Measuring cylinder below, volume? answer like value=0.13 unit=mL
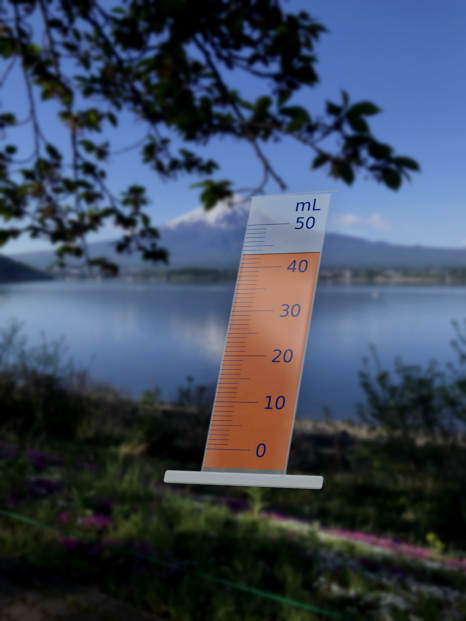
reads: value=43 unit=mL
